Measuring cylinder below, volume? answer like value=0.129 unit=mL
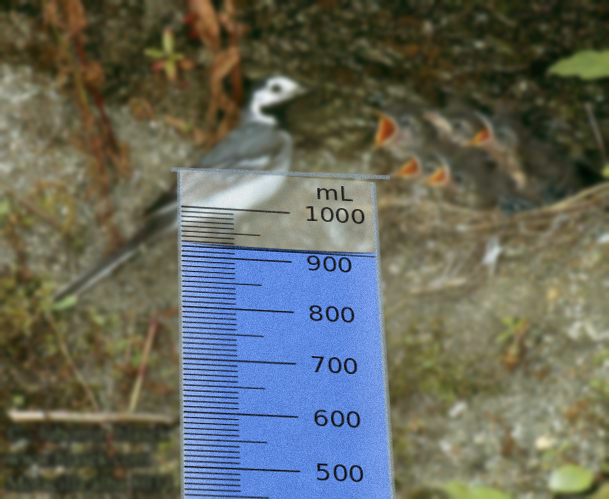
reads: value=920 unit=mL
